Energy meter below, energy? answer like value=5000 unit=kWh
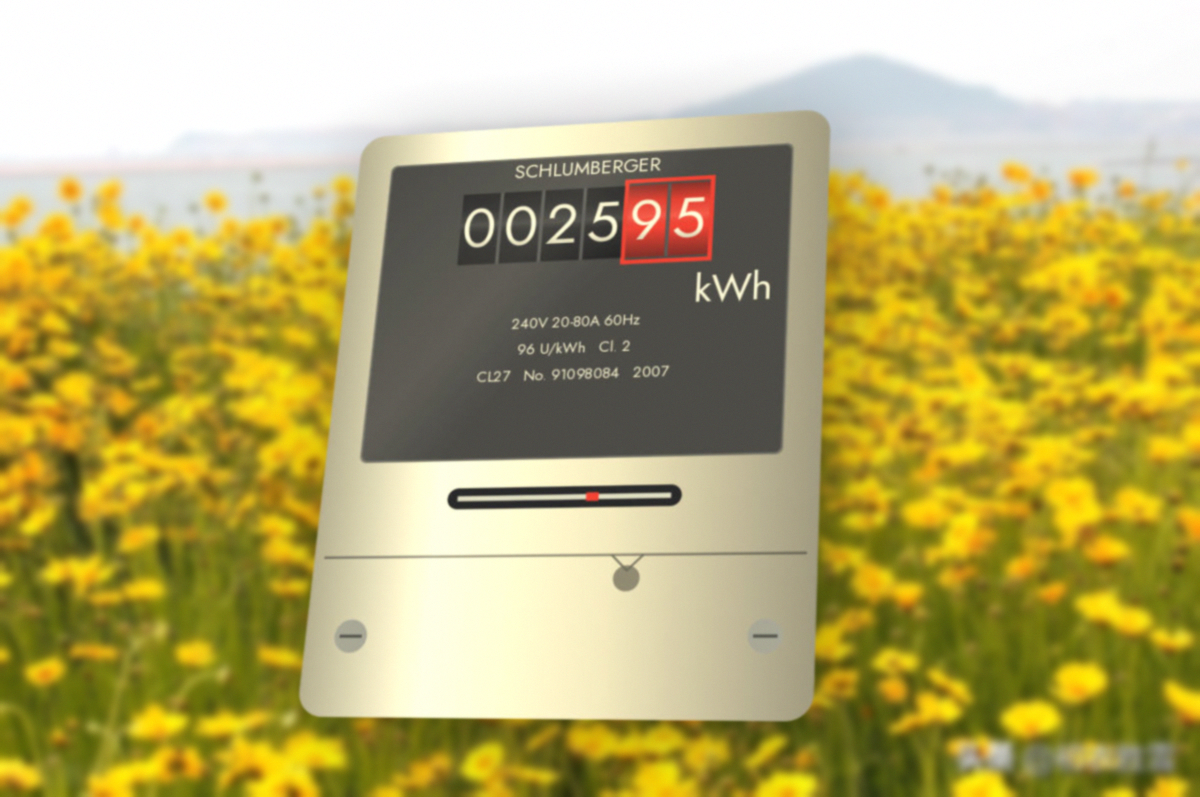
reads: value=25.95 unit=kWh
